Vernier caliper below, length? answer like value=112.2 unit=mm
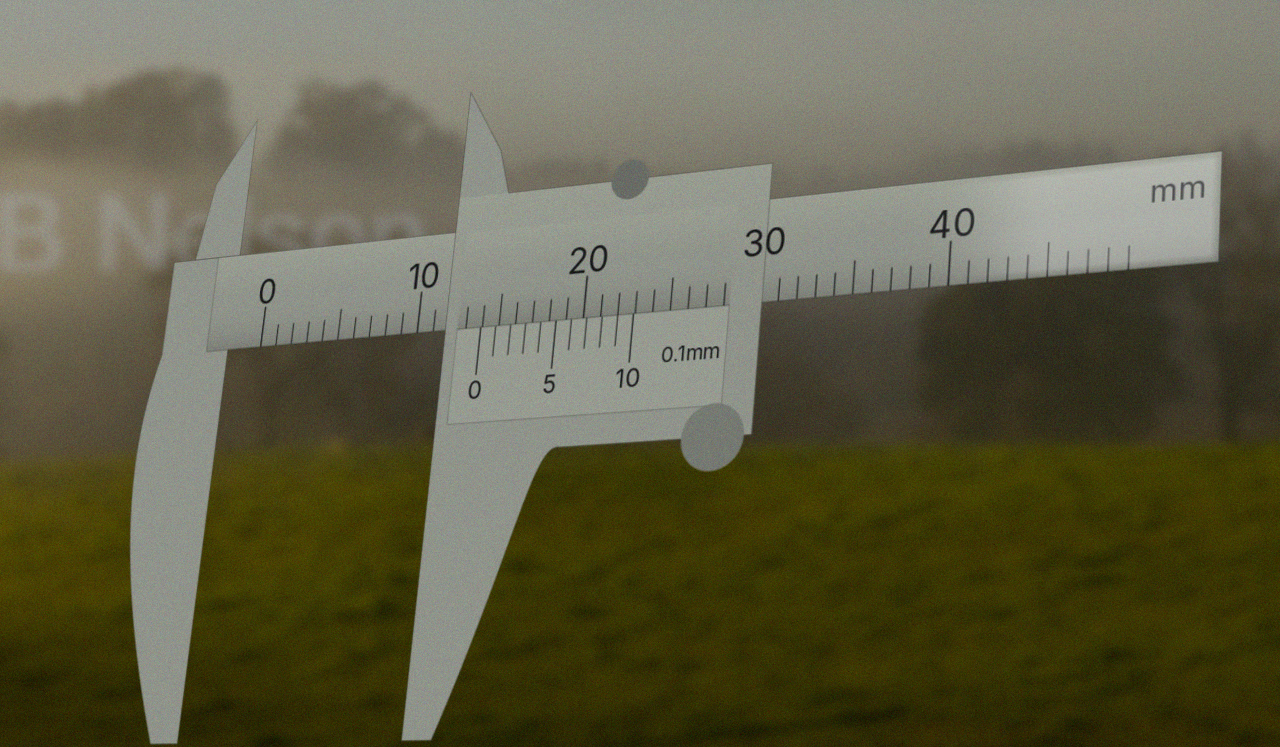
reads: value=13.9 unit=mm
